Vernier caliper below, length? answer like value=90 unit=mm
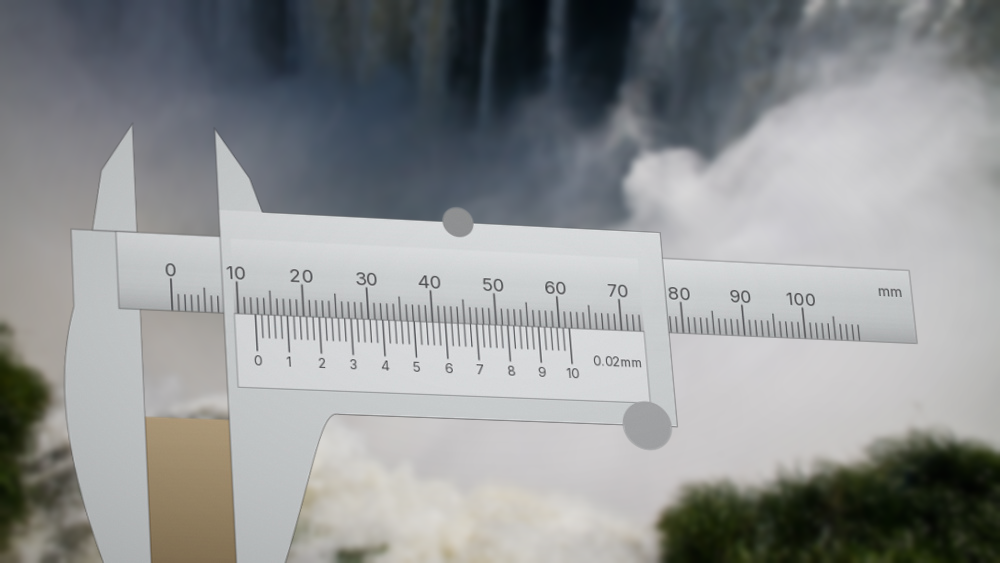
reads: value=12.6 unit=mm
